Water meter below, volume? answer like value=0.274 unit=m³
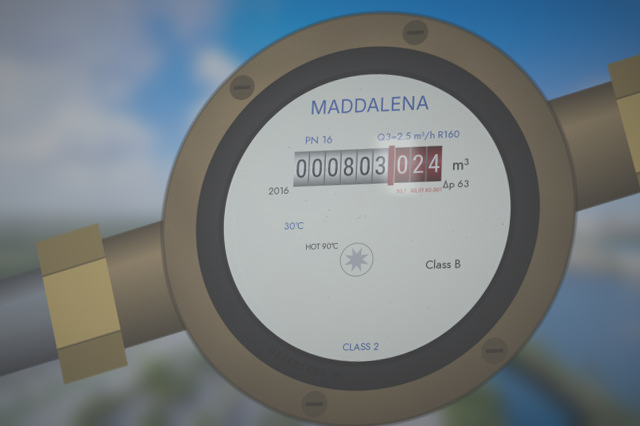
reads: value=803.024 unit=m³
